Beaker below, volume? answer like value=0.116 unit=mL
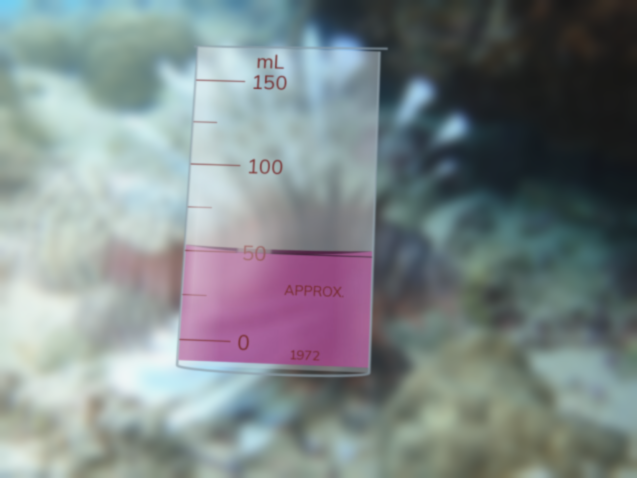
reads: value=50 unit=mL
